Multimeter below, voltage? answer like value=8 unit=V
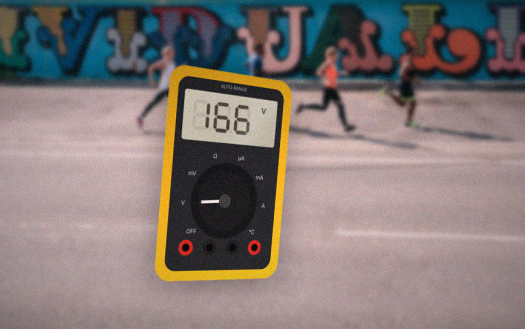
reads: value=166 unit=V
